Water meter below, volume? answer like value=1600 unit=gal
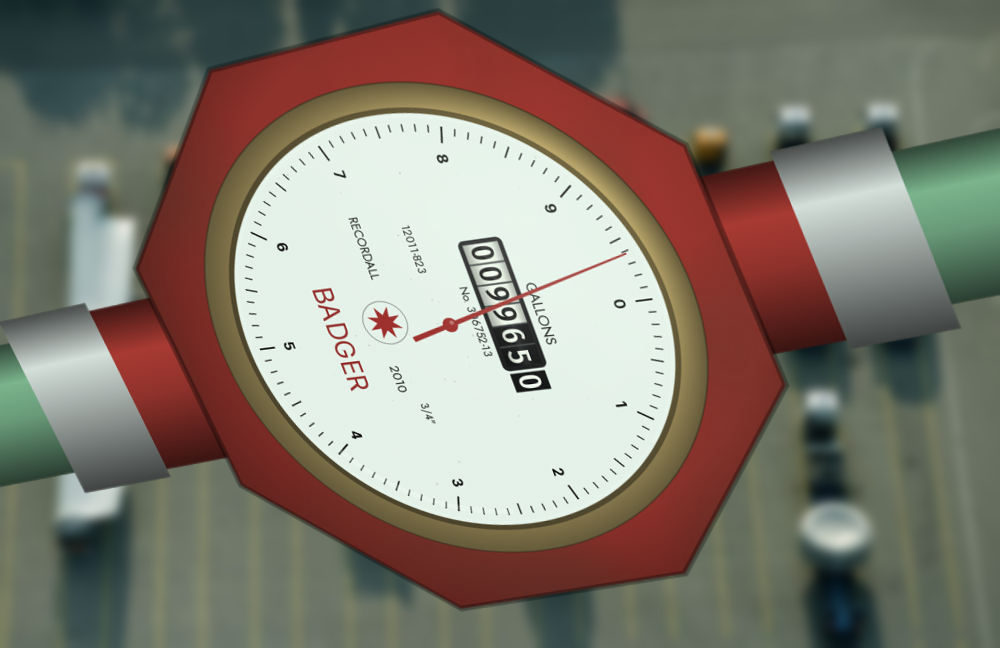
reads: value=99649.6 unit=gal
